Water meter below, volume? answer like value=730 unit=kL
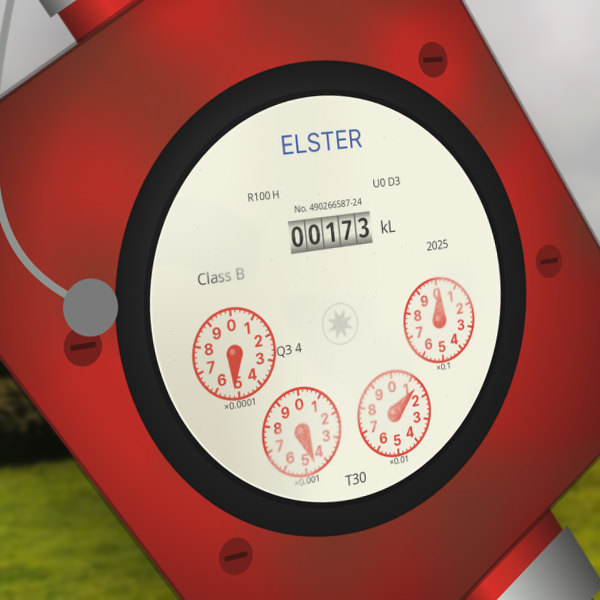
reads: value=173.0145 unit=kL
